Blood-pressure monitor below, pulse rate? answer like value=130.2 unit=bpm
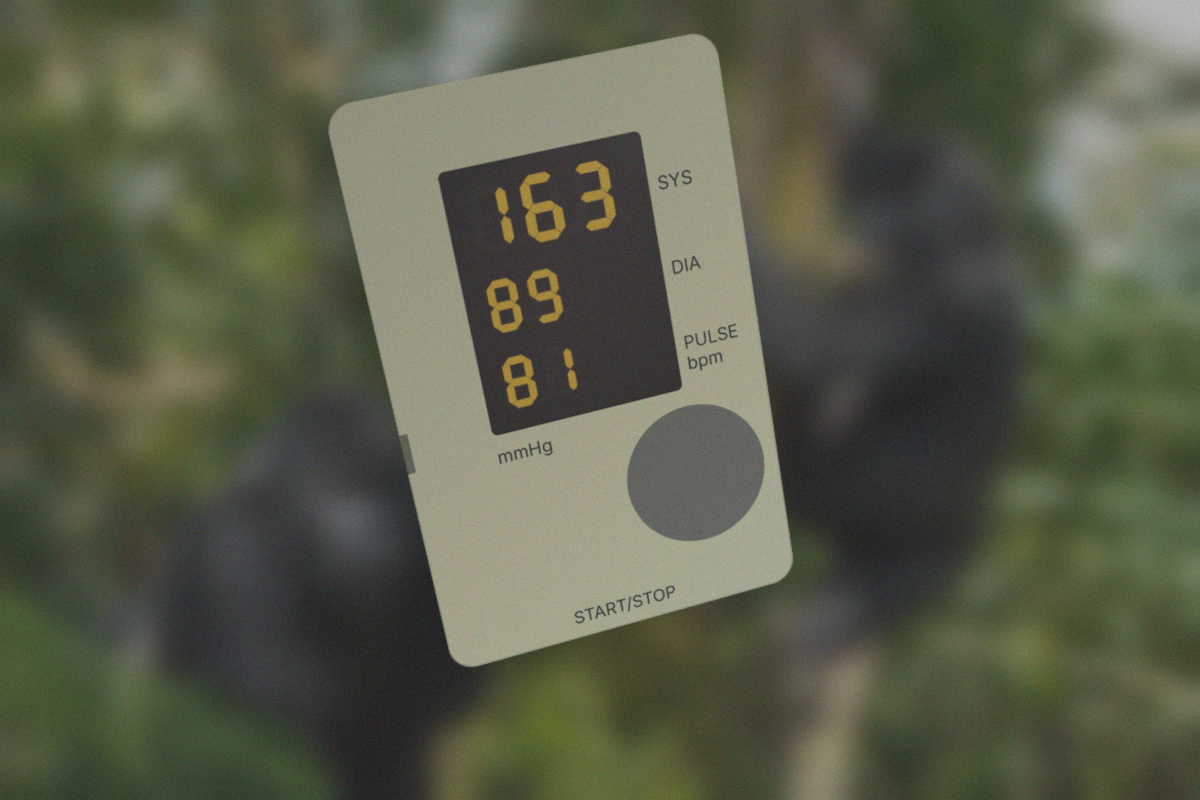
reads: value=81 unit=bpm
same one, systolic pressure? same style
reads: value=163 unit=mmHg
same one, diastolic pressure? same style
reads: value=89 unit=mmHg
